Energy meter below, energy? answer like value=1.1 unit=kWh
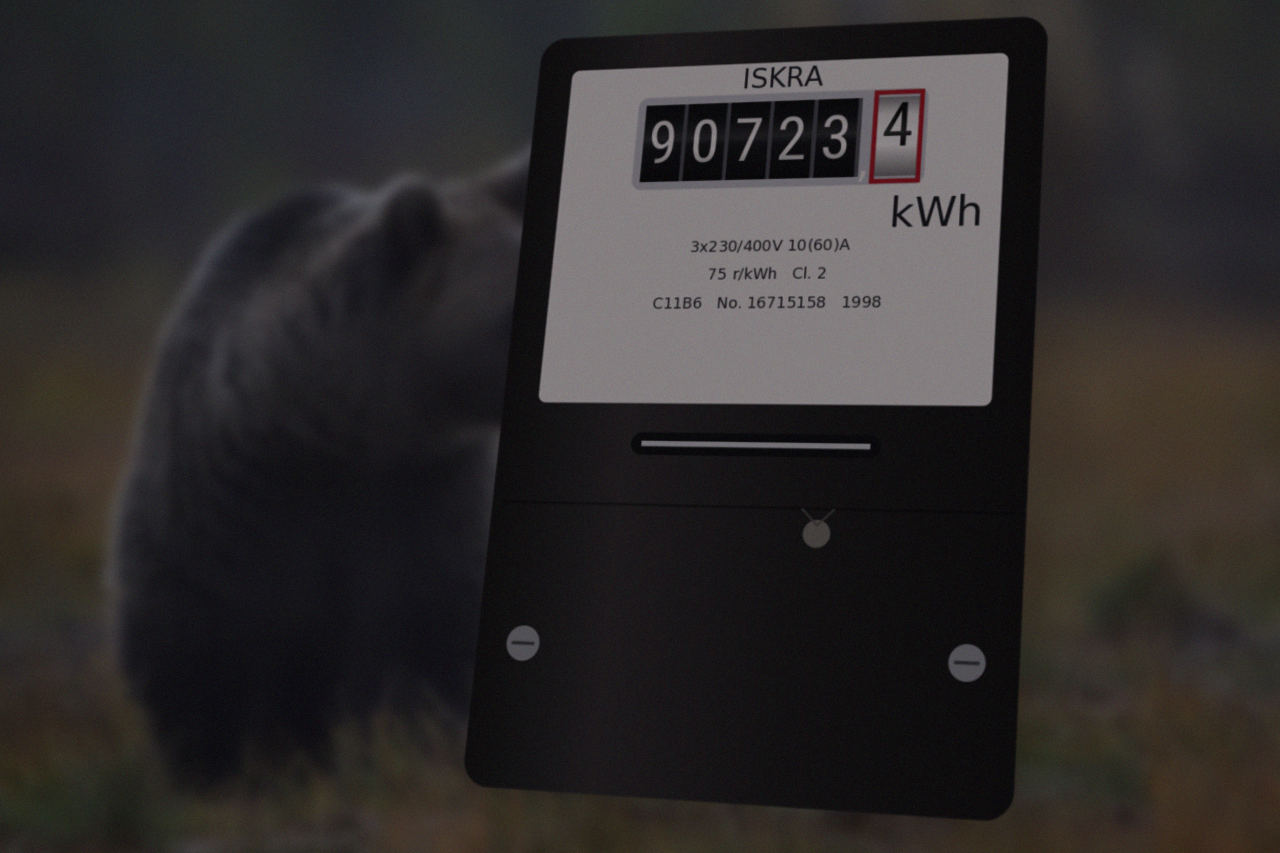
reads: value=90723.4 unit=kWh
